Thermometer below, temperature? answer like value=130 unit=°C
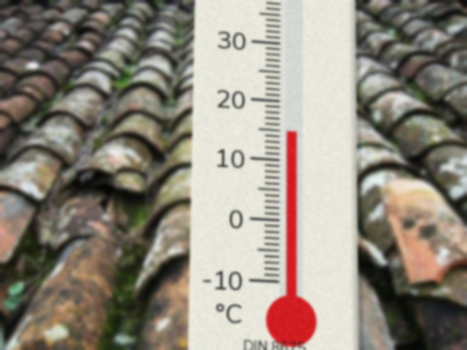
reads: value=15 unit=°C
